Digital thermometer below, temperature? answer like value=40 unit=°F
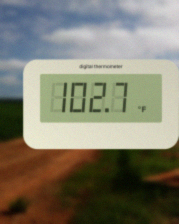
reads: value=102.7 unit=°F
